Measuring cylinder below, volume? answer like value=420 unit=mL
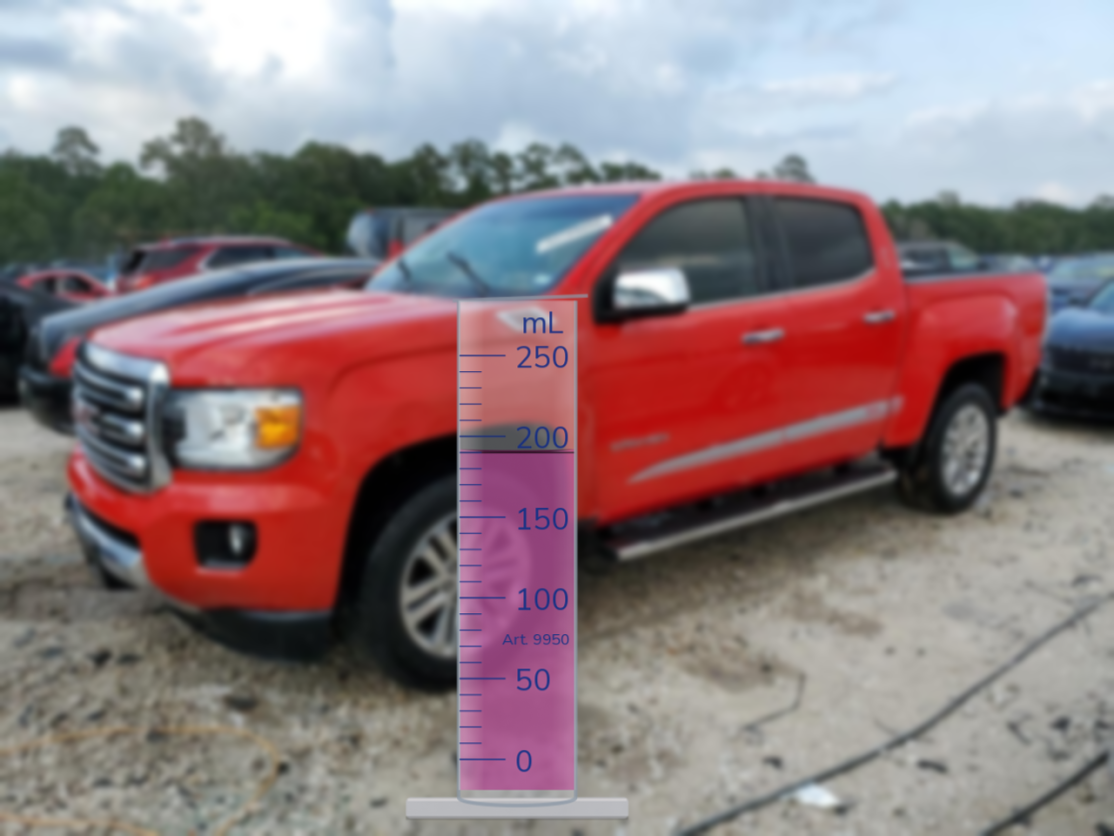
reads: value=190 unit=mL
